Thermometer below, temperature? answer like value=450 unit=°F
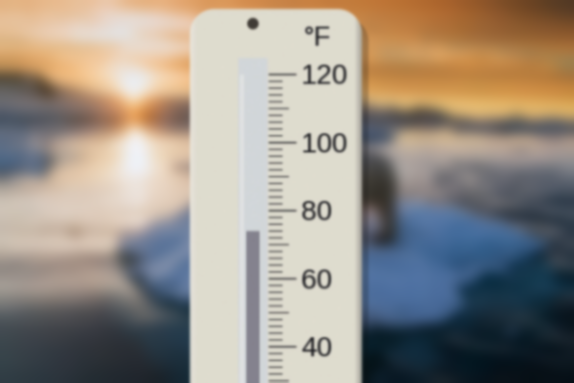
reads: value=74 unit=°F
